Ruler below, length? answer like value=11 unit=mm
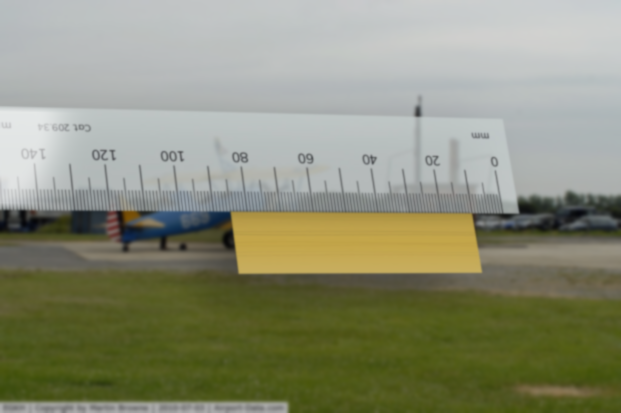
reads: value=75 unit=mm
